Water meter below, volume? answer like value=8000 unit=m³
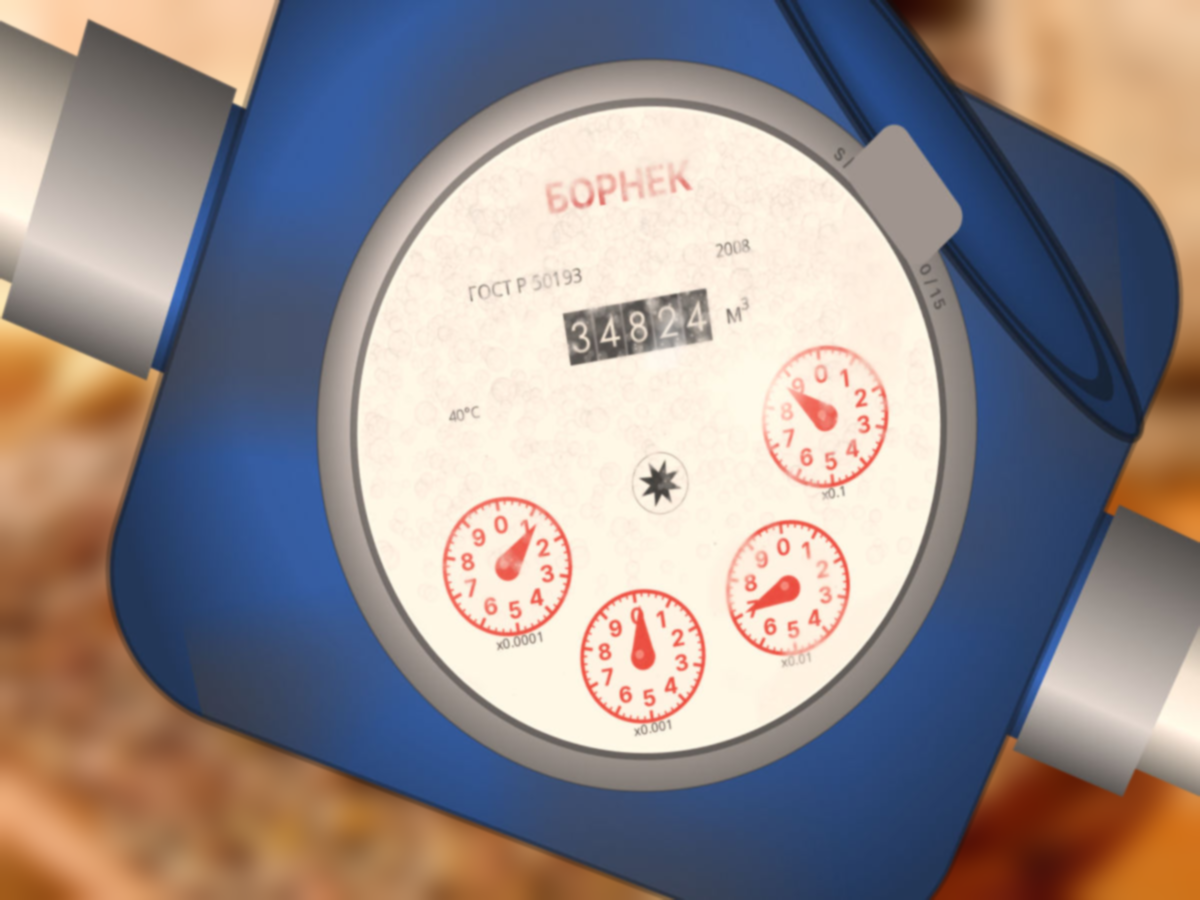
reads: value=34824.8701 unit=m³
